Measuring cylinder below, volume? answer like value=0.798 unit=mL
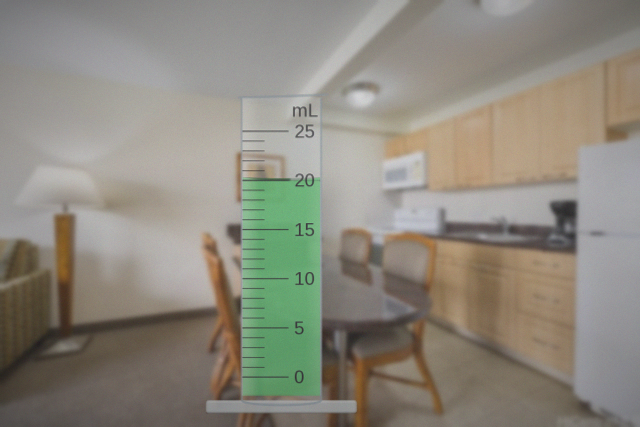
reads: value=20 unit=mL
